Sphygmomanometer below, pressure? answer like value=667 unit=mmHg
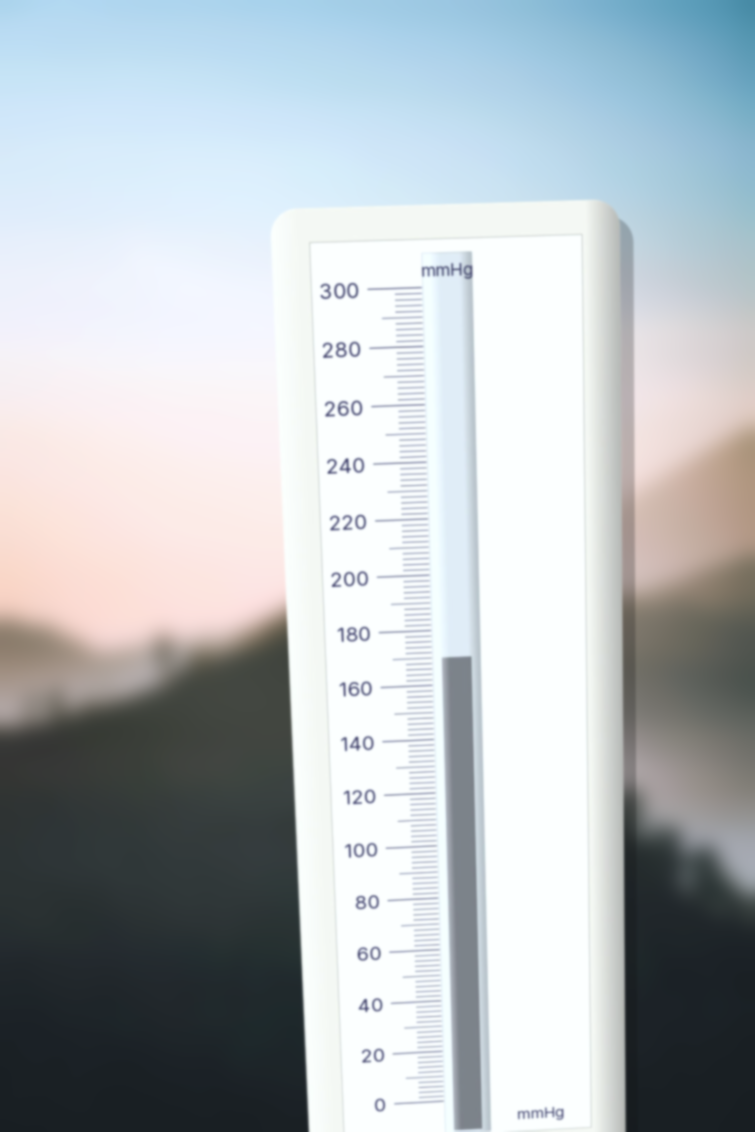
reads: value=170 unit=mmHg
